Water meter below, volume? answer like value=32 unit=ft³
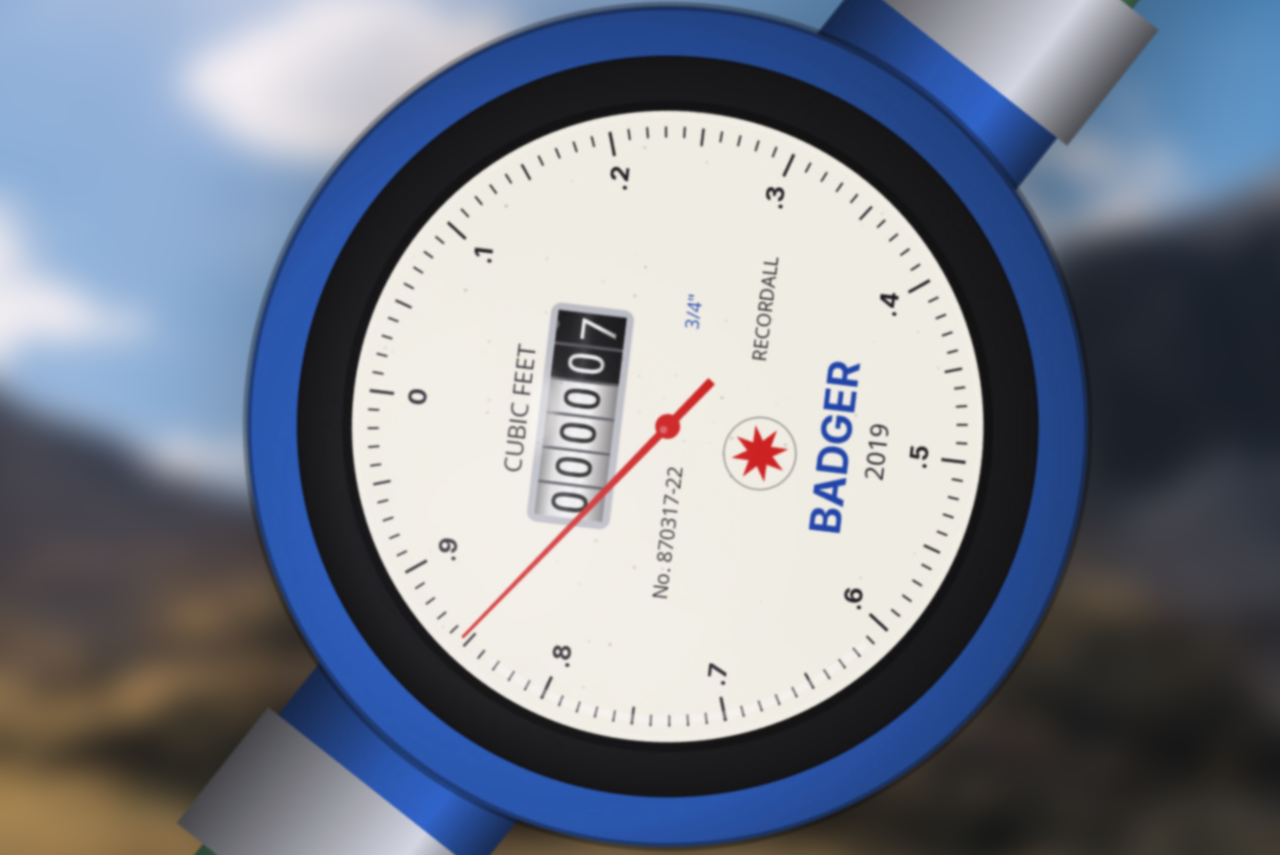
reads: value=6.85 unit=ft³
